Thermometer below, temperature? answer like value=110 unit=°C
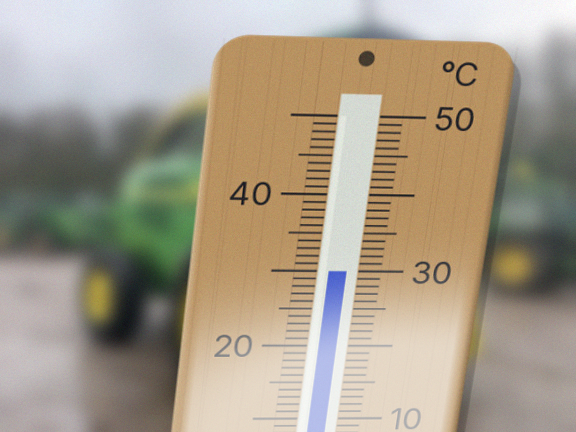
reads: value=30 unit=°C
